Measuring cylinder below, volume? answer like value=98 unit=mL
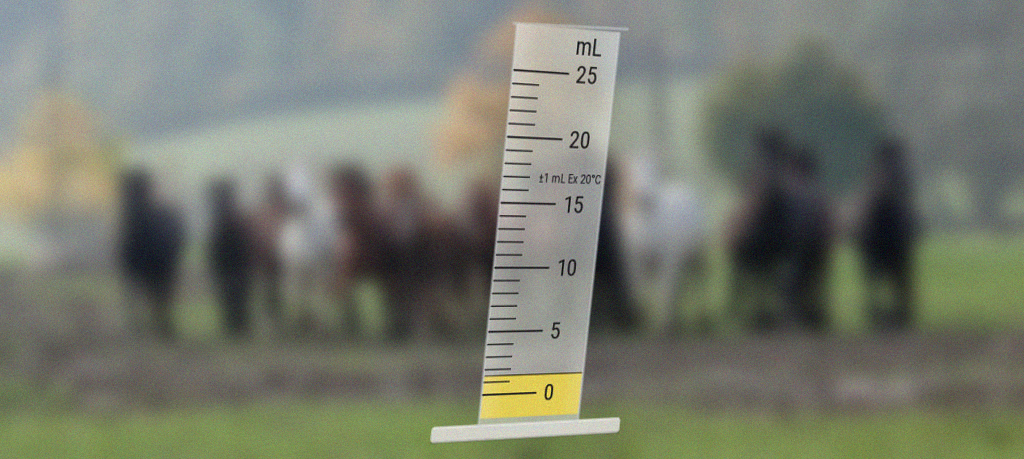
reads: value=1.5 unit=mL
